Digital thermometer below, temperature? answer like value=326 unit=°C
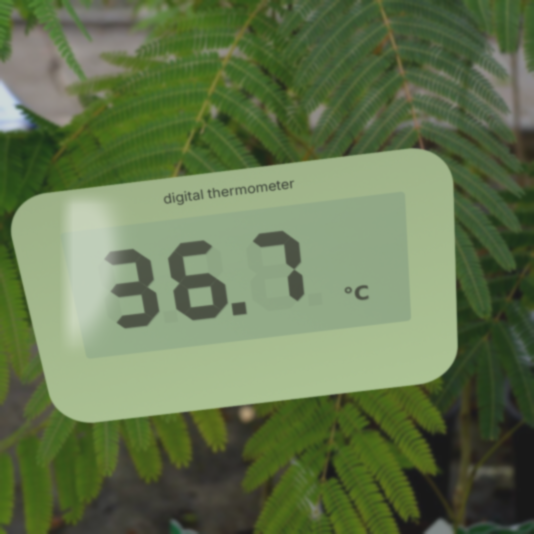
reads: value=36.7 unit=°C
